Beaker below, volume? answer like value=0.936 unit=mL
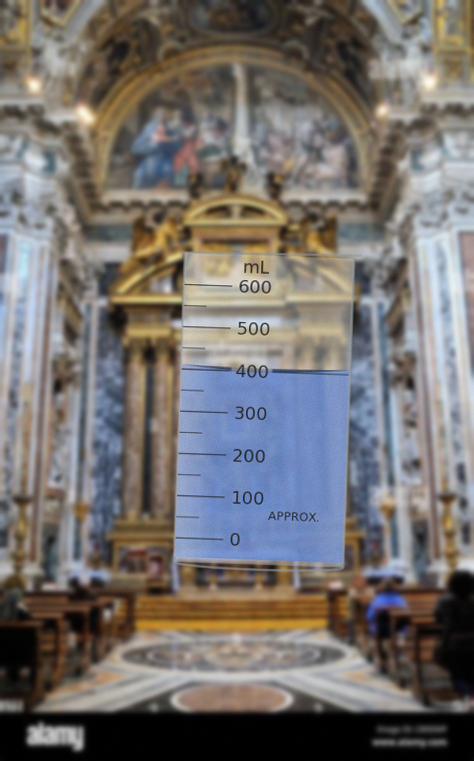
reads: value=400 unit=mL
